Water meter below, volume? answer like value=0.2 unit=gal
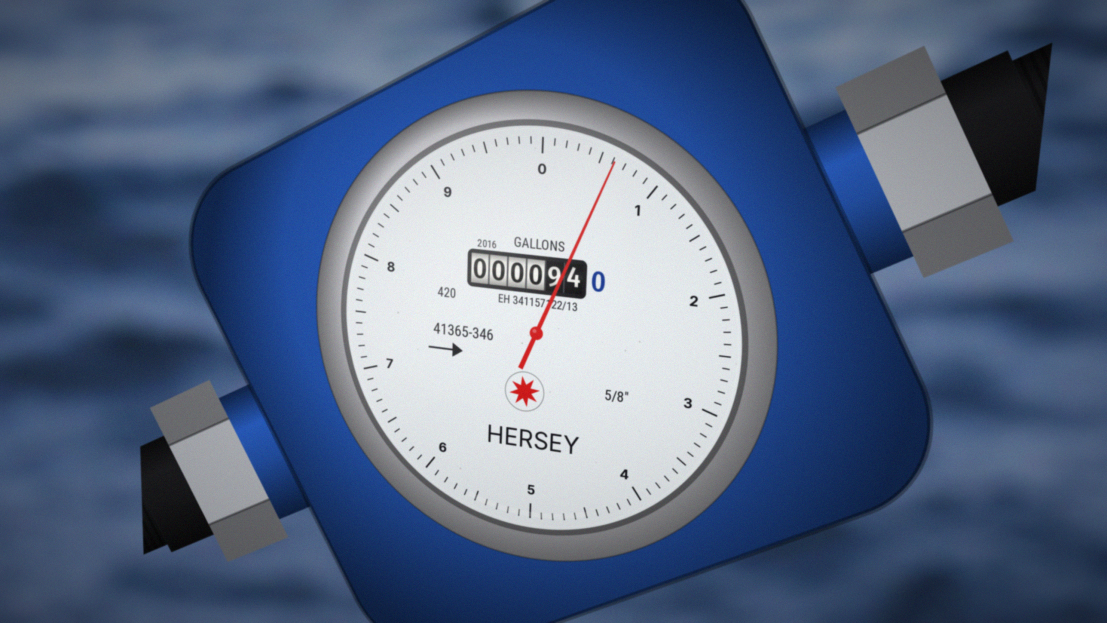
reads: value=940.6 unit=gal
